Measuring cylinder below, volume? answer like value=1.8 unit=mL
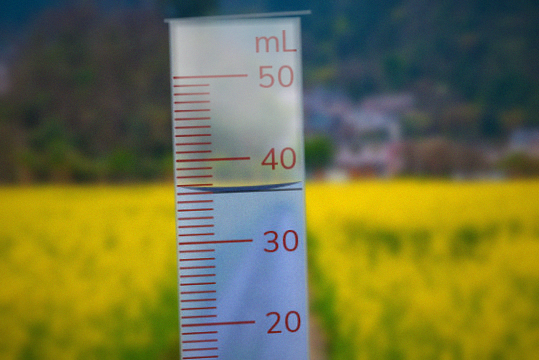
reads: value=36 unit=mL
